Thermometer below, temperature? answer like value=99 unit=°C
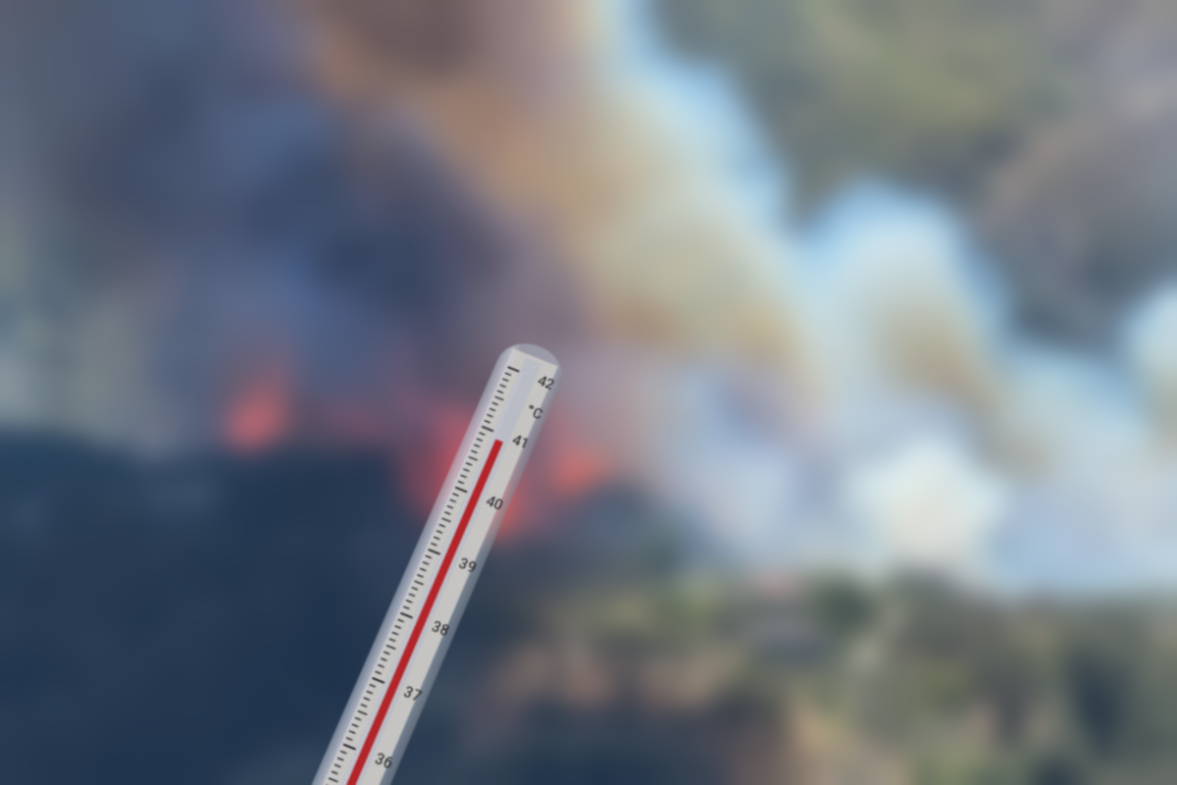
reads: value=40.9 unit=°C
